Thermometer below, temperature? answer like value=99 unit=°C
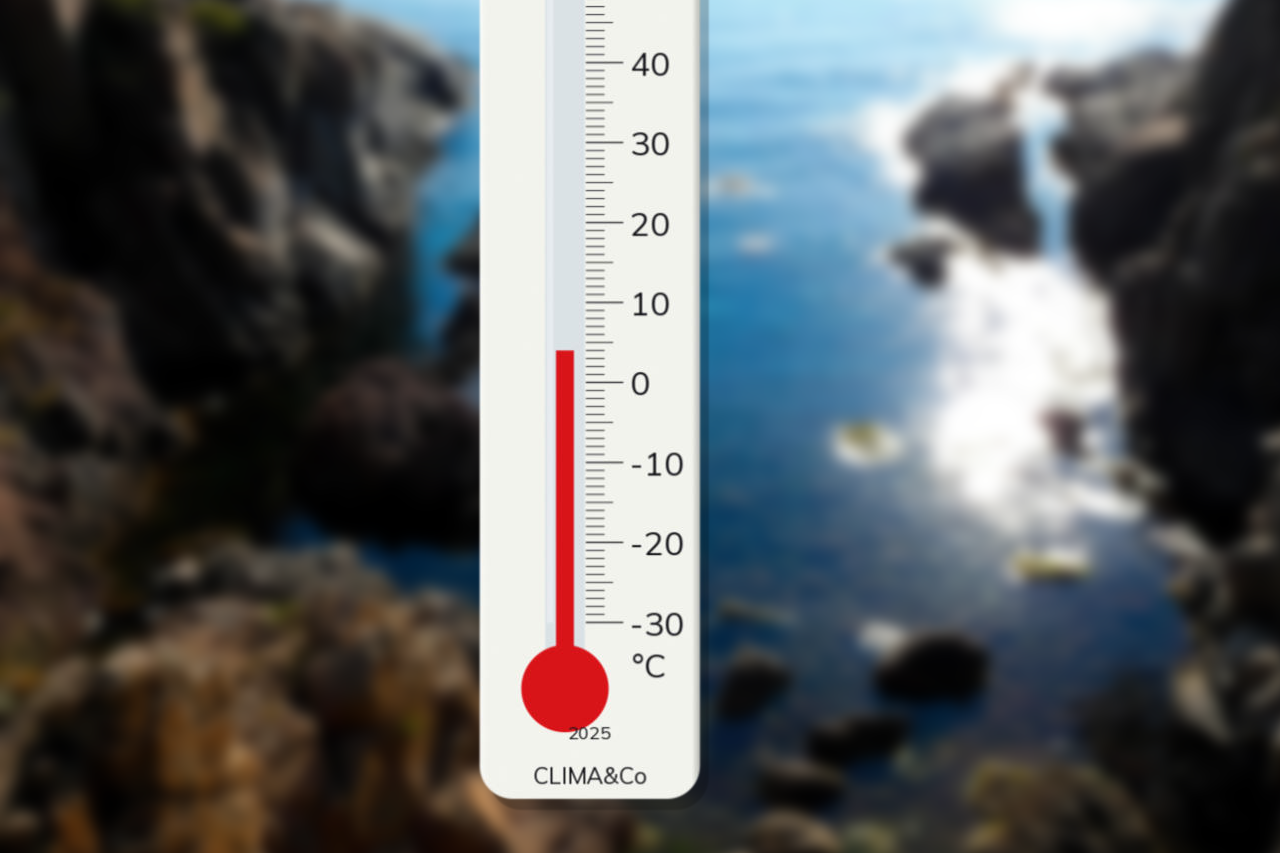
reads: value=4 unit=°C
